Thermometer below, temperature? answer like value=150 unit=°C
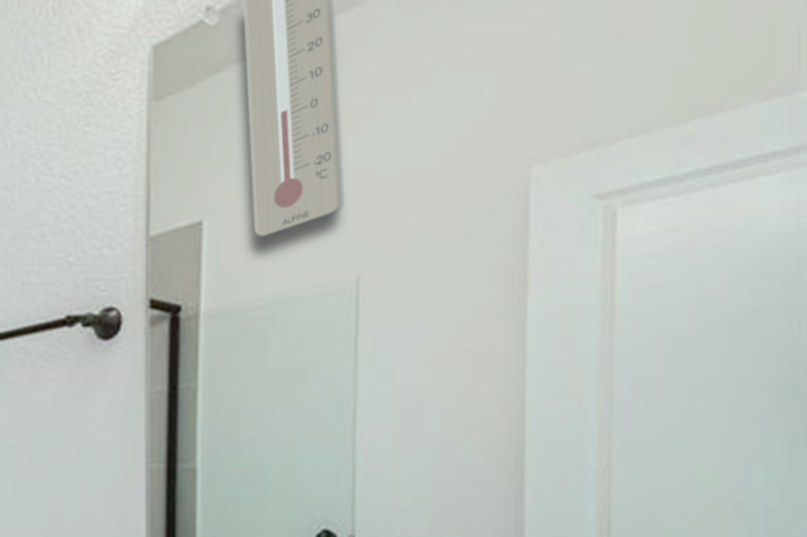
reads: value=2 unit=°C
